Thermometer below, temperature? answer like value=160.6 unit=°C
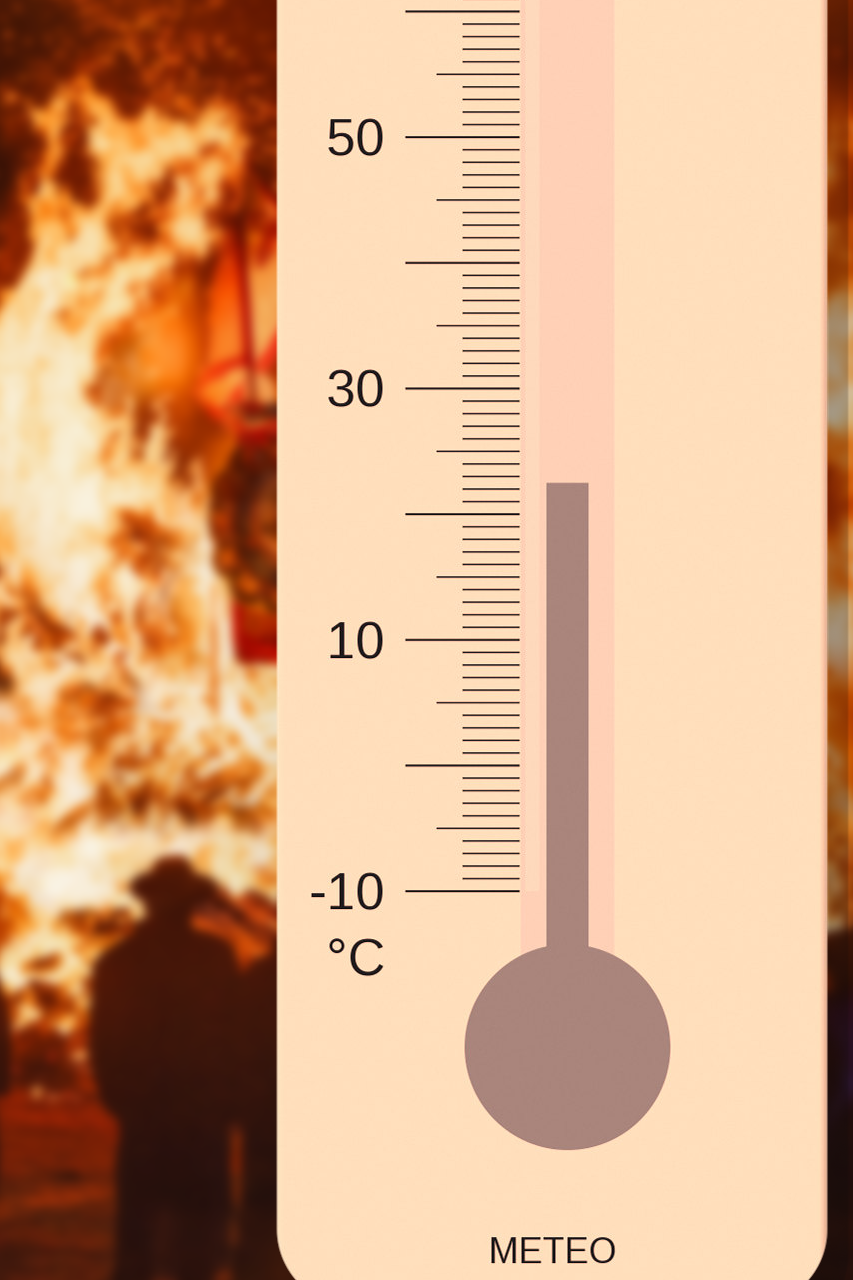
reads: value=22.5 unit=°C
